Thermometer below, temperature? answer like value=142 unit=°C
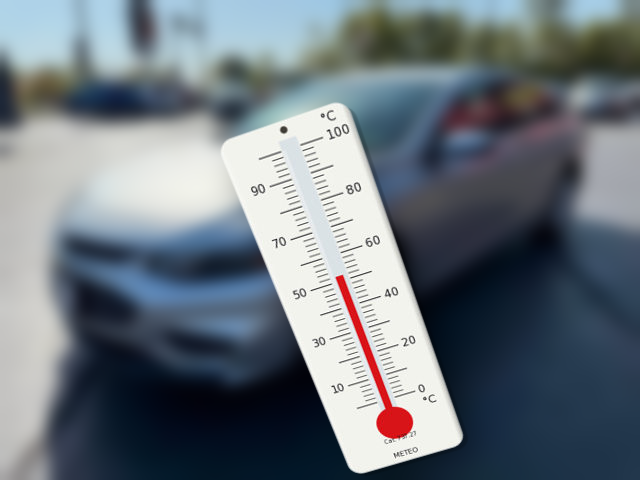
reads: value=52 unit=°C
